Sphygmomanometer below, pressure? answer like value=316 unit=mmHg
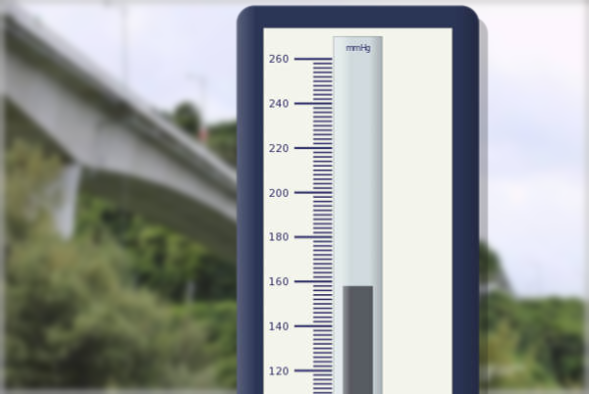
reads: value=158 unit=mmHg
